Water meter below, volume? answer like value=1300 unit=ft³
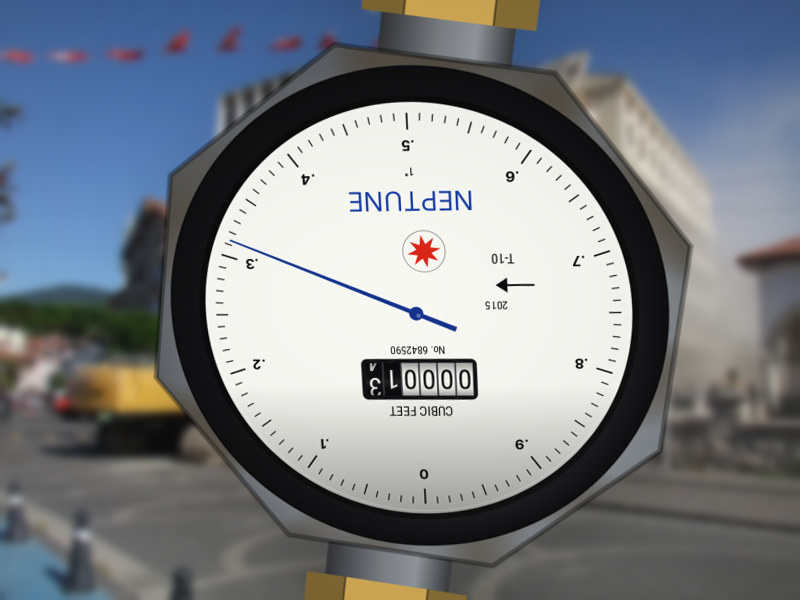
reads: value=13.31 unit=ft³
